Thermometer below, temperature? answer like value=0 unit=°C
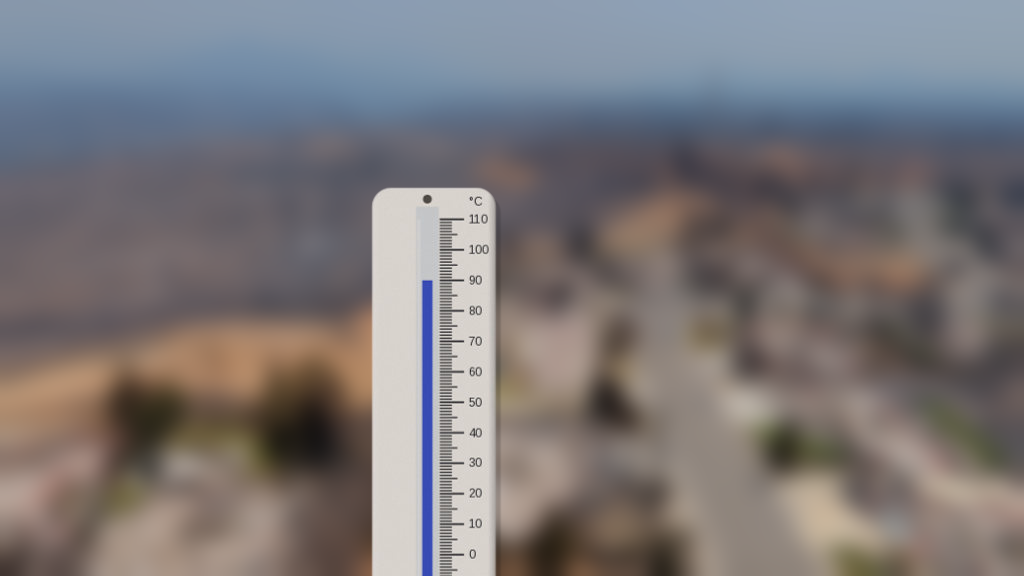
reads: value=90 unit=°C
